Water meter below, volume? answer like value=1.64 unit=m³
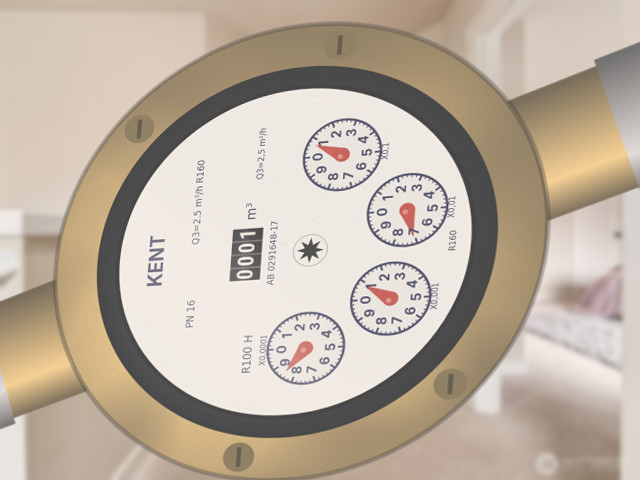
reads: value=1.0708 unit=m³
